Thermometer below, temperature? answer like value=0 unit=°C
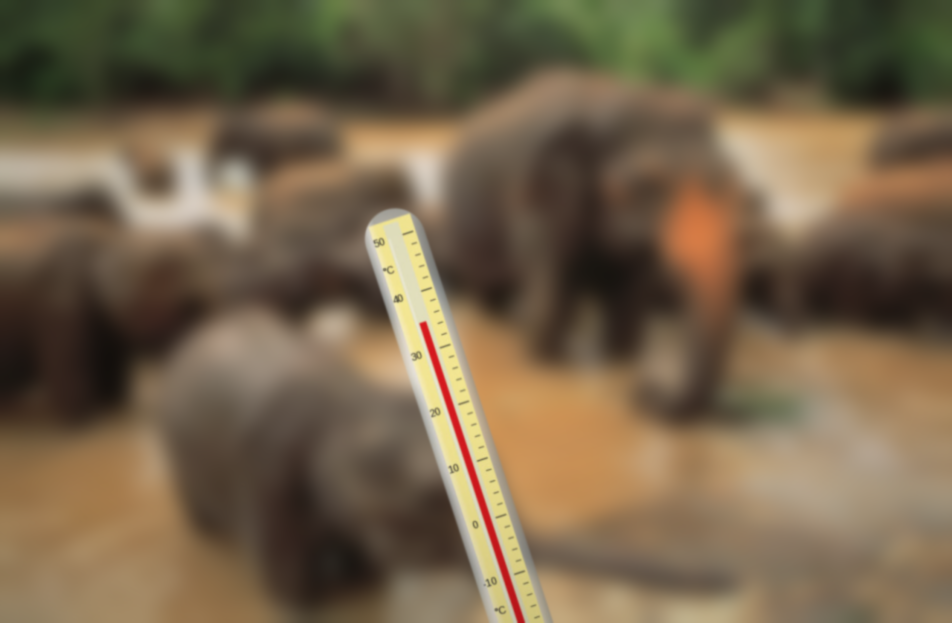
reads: value=35 unit=°C
